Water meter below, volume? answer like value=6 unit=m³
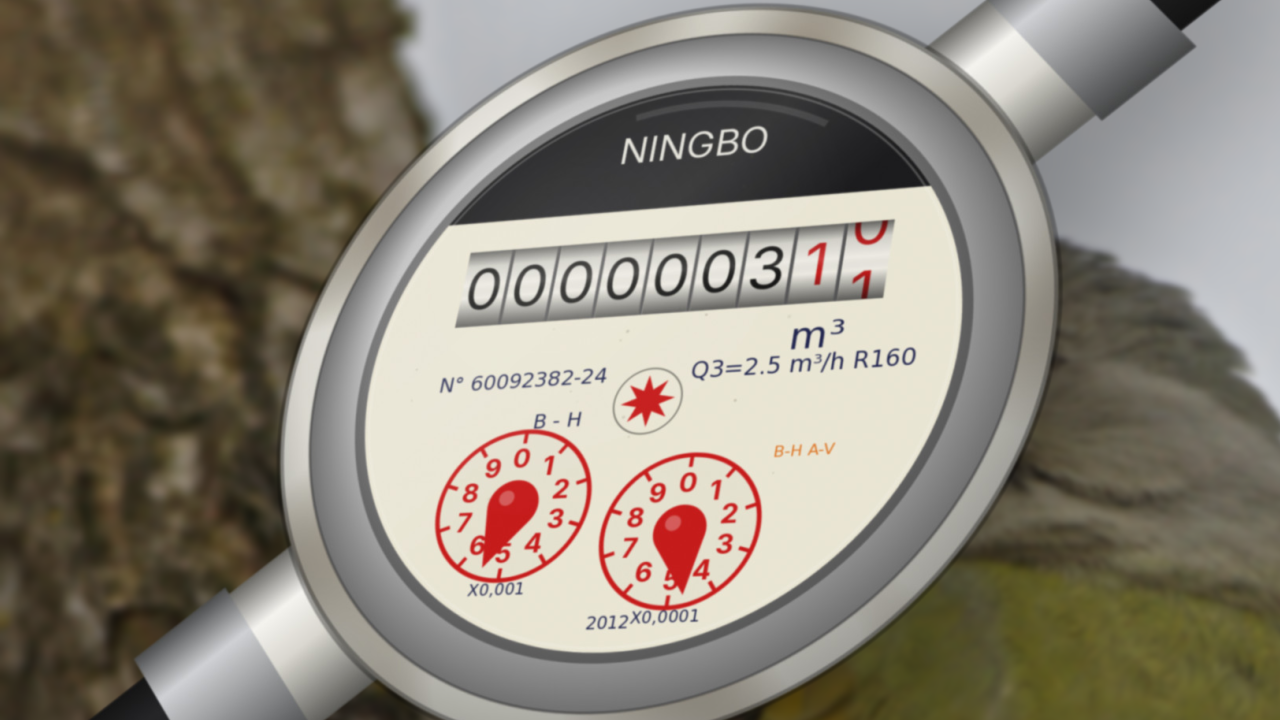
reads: value=3.1054 unit=m³
